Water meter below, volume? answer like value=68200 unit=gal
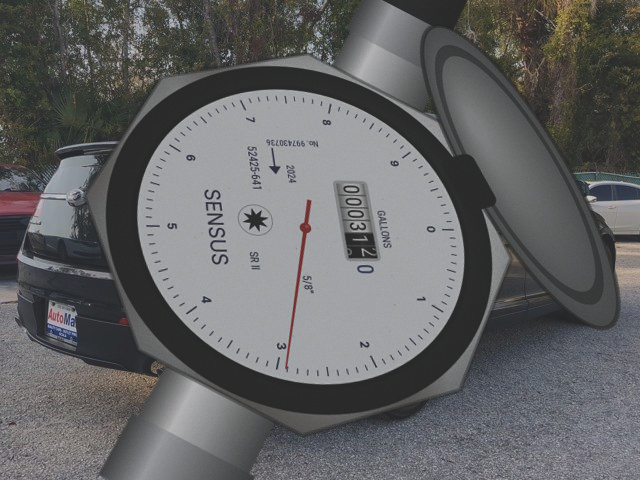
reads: value=3122.9 unit=gal
